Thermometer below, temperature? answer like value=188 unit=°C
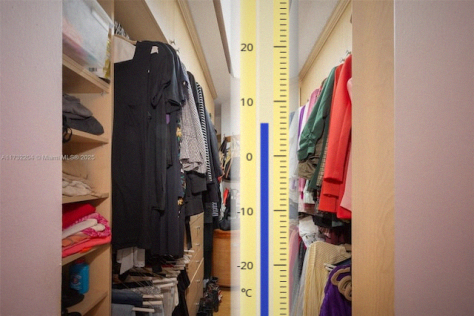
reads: value=6 unit=°C
